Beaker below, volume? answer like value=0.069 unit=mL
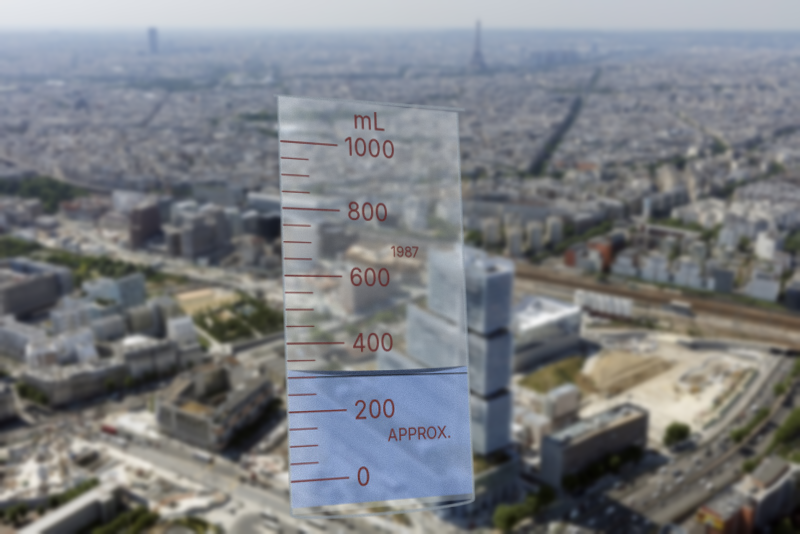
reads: value=300 unit=mL
